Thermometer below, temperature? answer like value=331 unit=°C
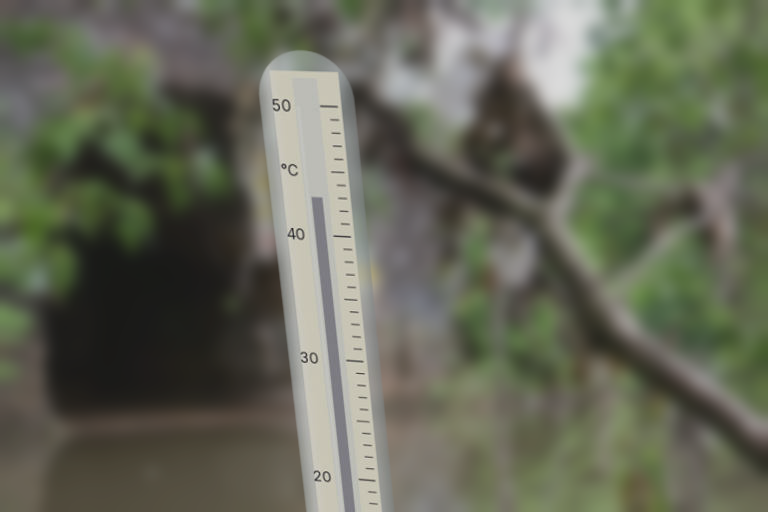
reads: value=43 unit=°C
